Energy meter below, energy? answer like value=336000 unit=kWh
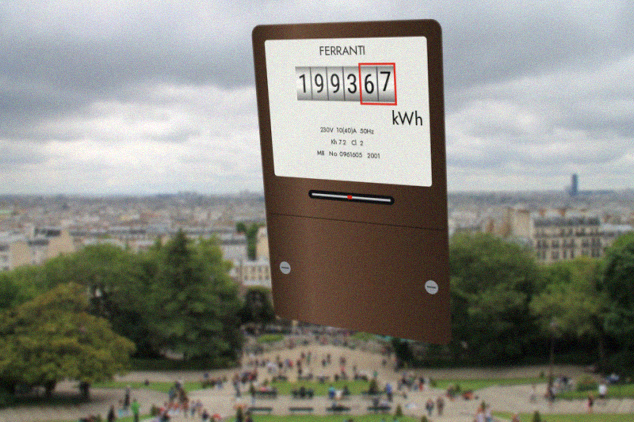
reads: value=1993.67 unit=kWh
